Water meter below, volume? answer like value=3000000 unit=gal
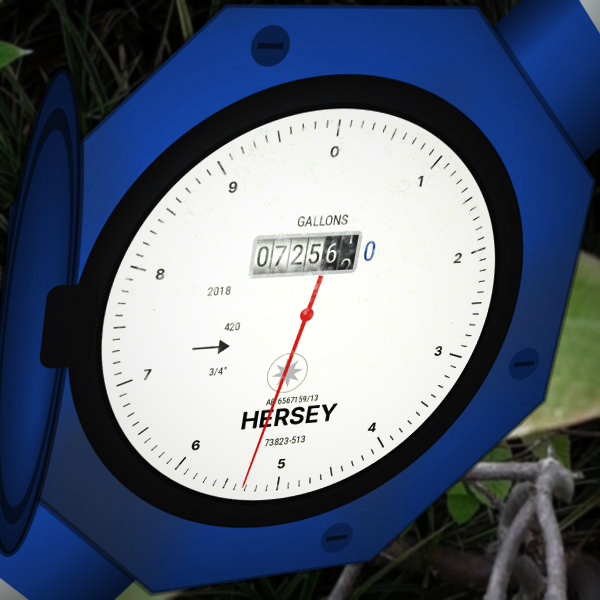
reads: value=725615.3 unit=gal
